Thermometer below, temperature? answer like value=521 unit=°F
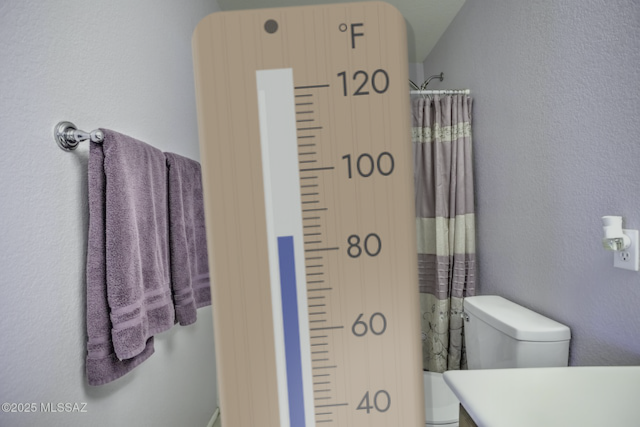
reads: value=84 unit=°F
